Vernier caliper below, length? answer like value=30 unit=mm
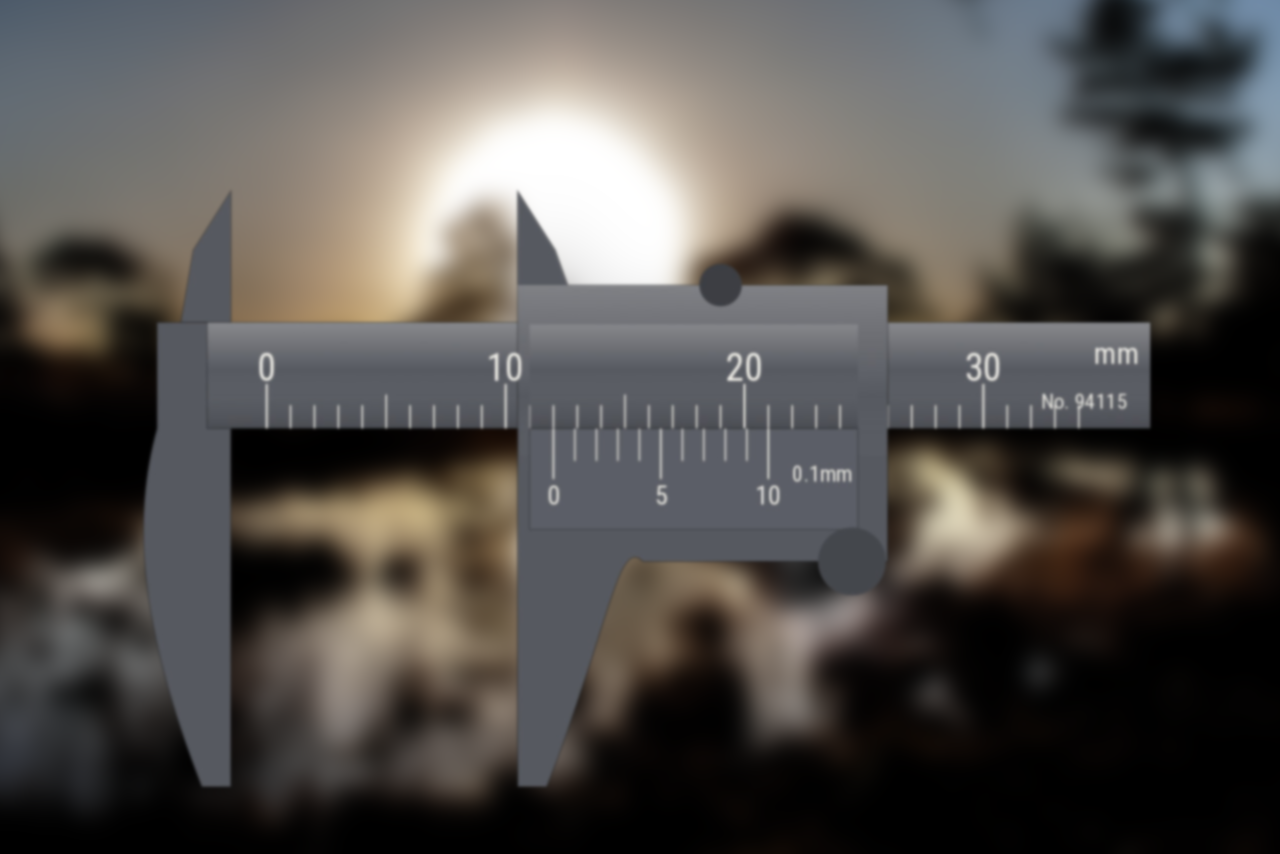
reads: value=12.0 unit=mm
